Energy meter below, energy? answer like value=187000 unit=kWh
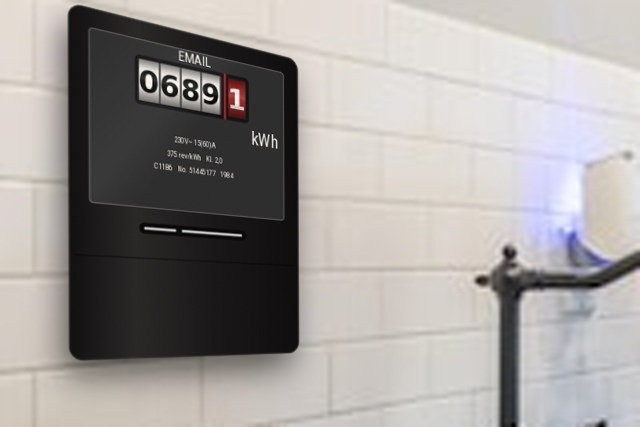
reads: value=689.1 unit=kWh
